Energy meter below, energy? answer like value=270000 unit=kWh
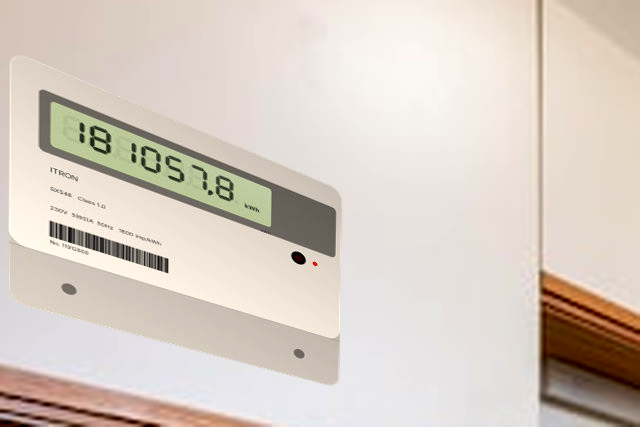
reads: value=181057.8 unit=kWh
